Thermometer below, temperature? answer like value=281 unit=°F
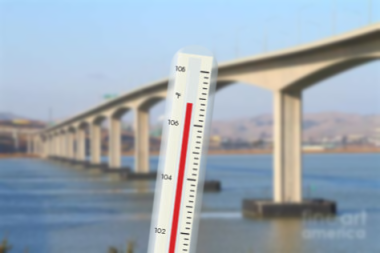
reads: value=106.8 unit=°F
